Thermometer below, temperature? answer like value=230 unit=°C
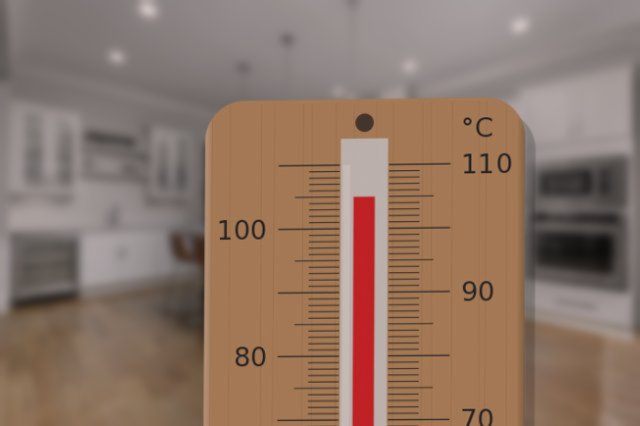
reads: value=105 unit=°C
